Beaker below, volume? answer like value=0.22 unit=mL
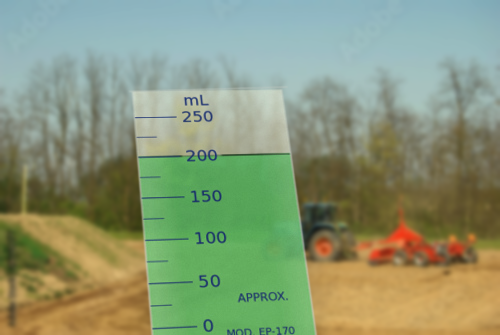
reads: value=200 unit=mL
